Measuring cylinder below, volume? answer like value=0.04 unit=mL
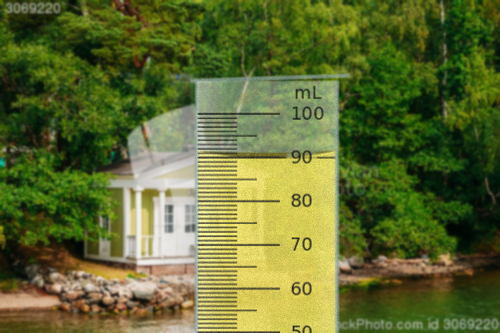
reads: value=90 unit=mL
